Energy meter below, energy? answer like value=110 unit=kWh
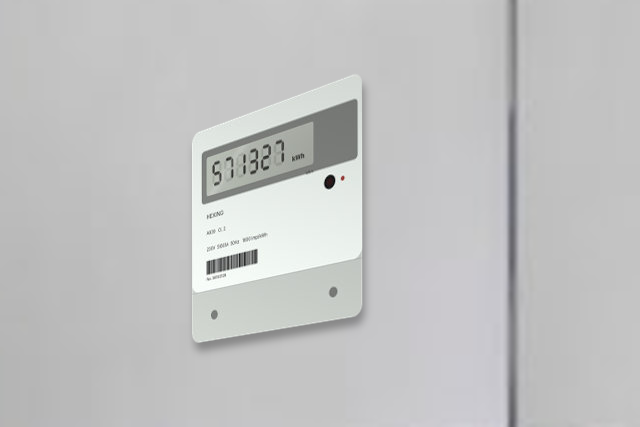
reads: value=571327 unit=kWh
